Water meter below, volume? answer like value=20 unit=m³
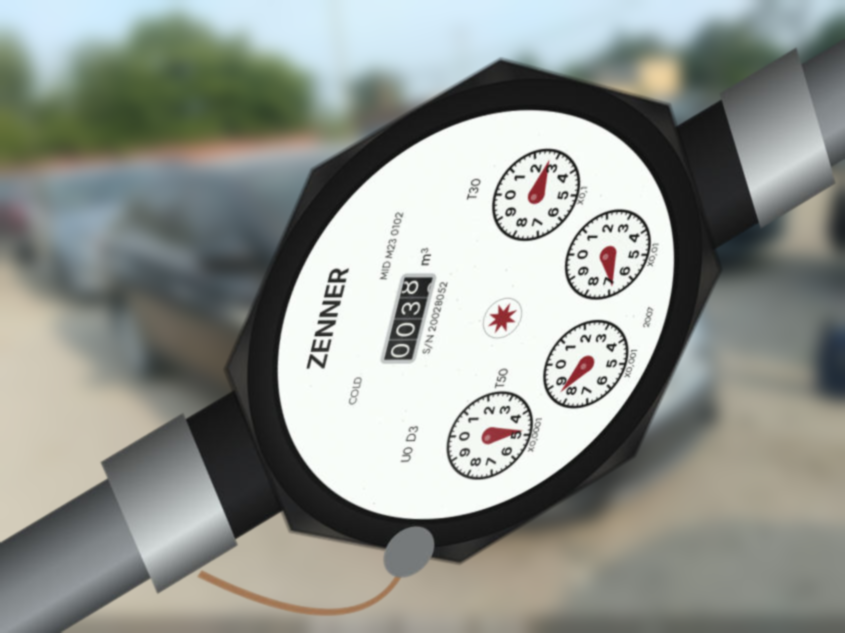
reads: value=38.2684 unit=m³
